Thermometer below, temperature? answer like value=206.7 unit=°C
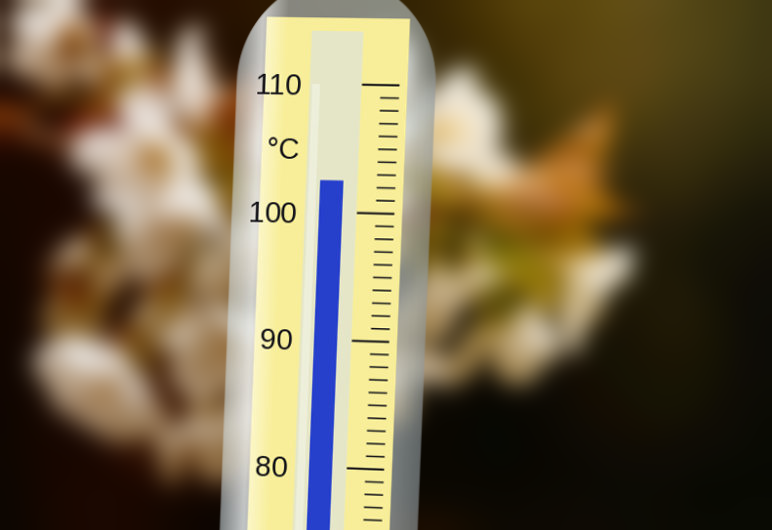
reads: value=102.5 unit=°C
